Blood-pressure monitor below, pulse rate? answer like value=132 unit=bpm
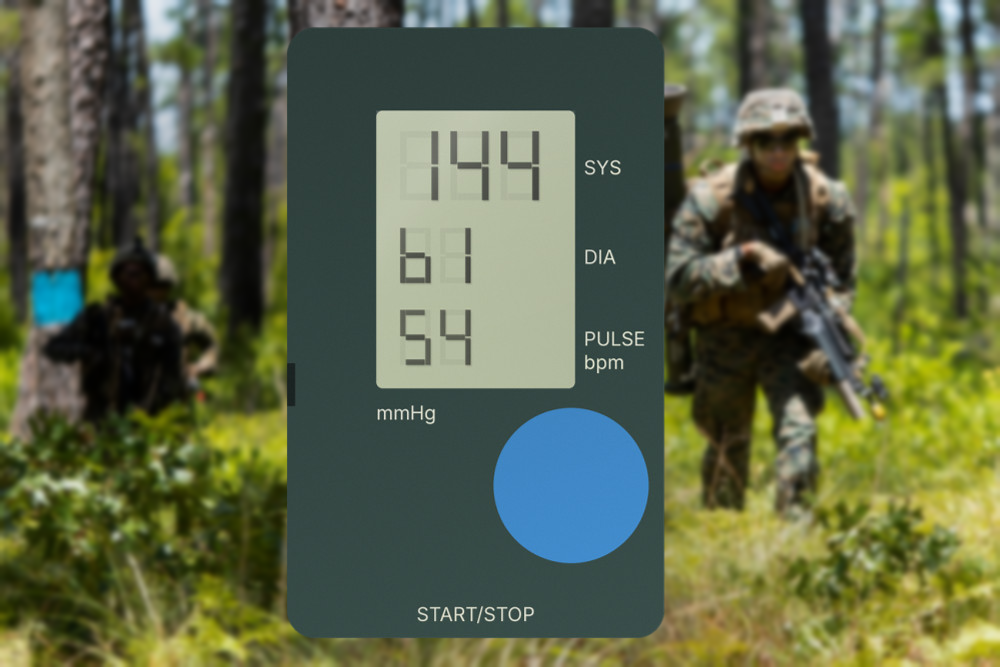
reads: value=54 unit=bpm
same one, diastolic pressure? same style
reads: value=61 unit=mmHg
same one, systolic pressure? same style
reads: value=144 unit=mmHg
